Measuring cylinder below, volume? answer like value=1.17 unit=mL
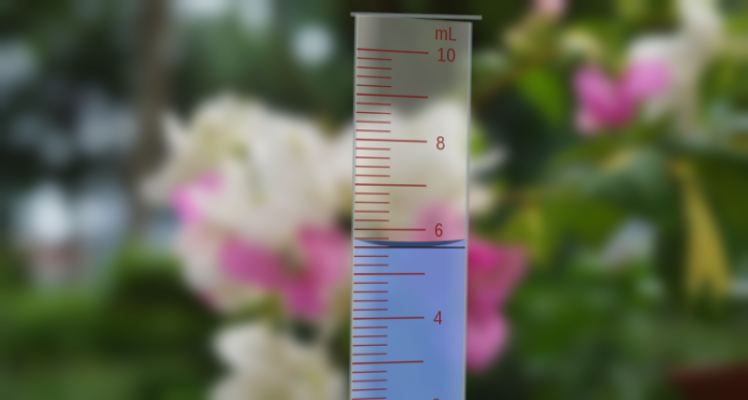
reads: value=5.6 unit=mL
